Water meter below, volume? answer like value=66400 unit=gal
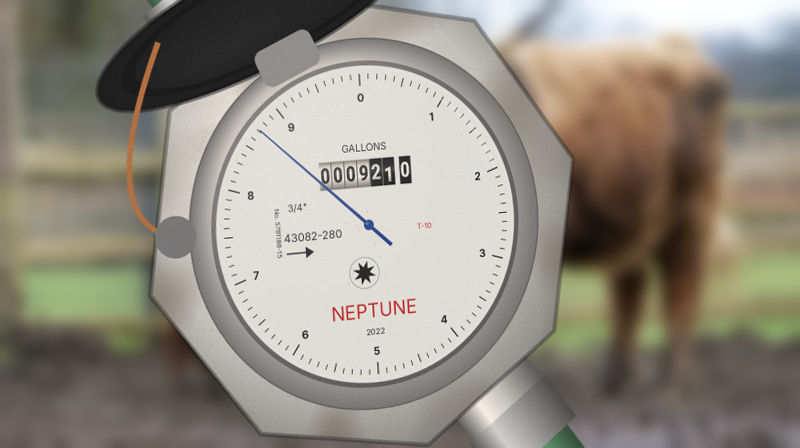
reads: value=9208.7 unit=gal
